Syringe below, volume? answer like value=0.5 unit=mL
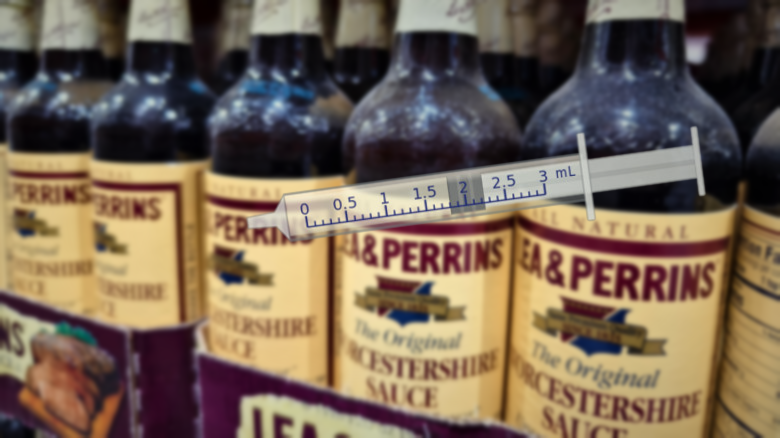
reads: value=1.8 unit=mL
